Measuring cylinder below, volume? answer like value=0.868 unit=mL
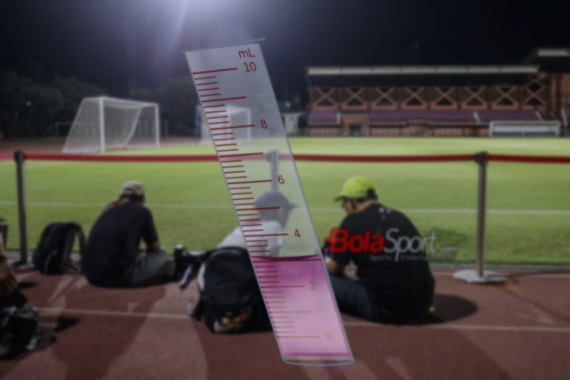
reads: value=3 unit=mL
